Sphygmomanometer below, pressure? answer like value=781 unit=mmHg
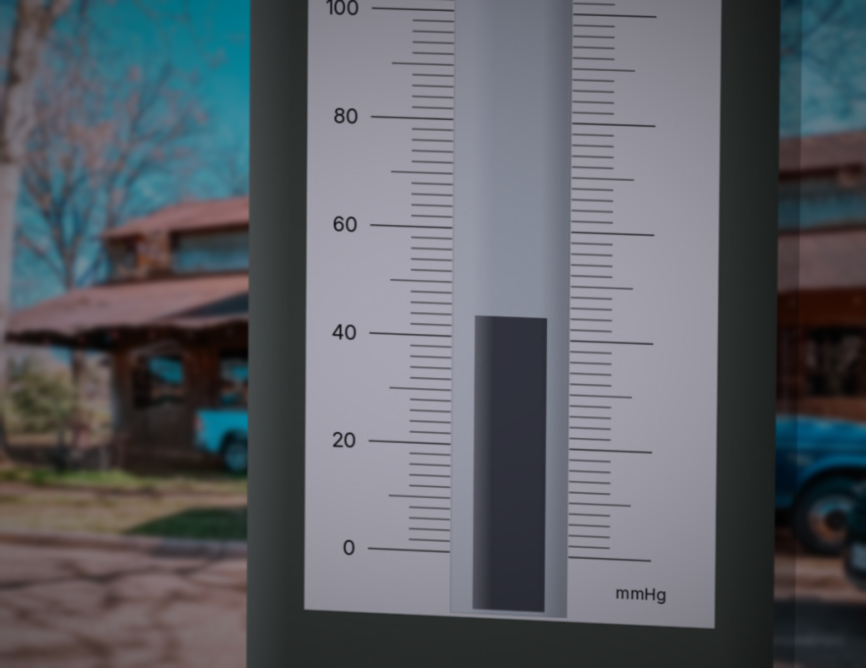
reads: value=44 unit=mmHg
